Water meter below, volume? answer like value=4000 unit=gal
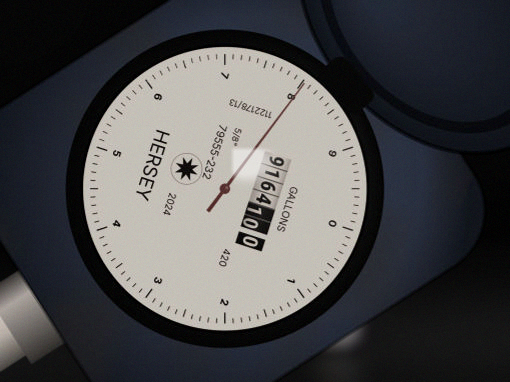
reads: value=9164098.0 unit=gal
